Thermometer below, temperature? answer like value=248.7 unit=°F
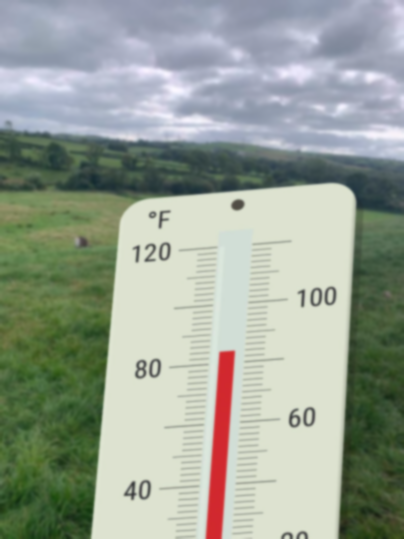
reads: value=84 unit=°F
